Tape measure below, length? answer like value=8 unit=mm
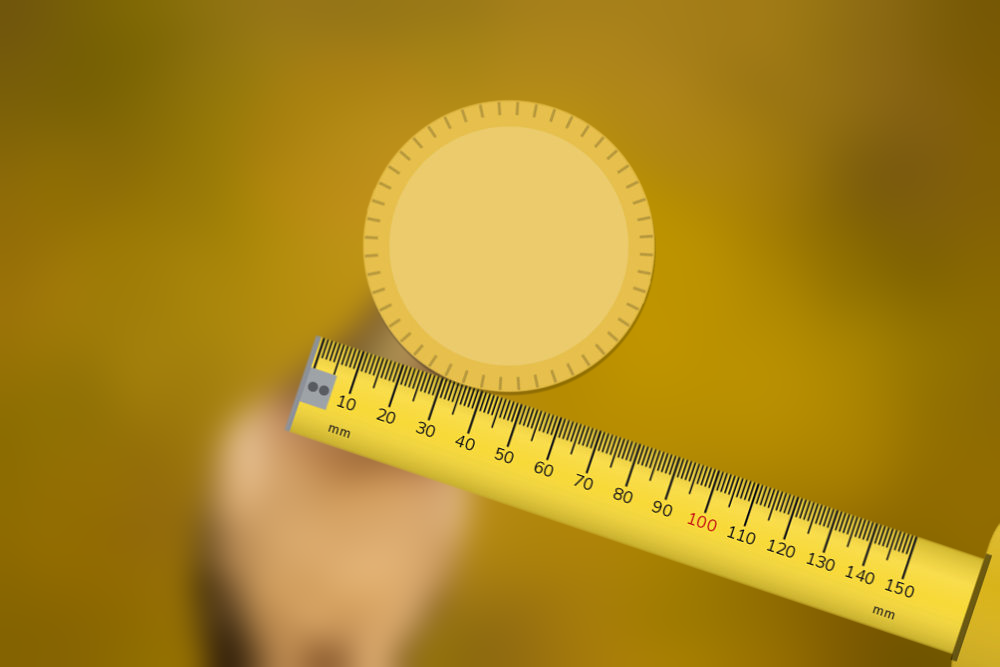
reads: value=70 unit=mm
